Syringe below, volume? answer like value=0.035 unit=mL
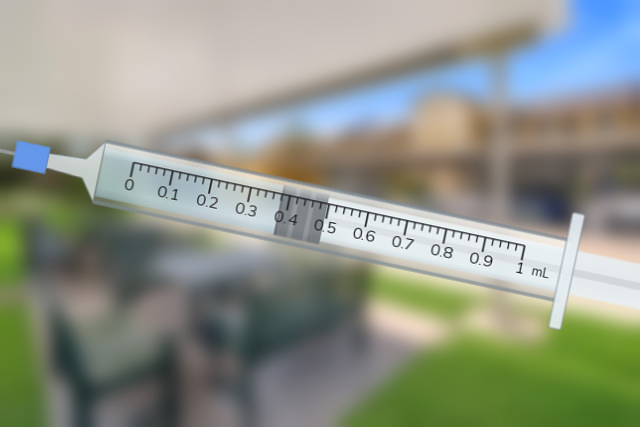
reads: value=0.38 unit=mL
